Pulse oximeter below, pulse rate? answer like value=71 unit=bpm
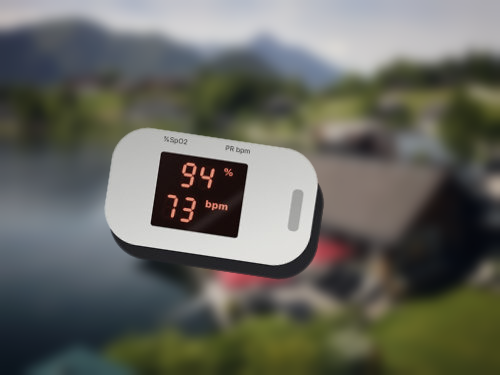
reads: value=73 unit=bpm
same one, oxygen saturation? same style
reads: value=94 unit=%
